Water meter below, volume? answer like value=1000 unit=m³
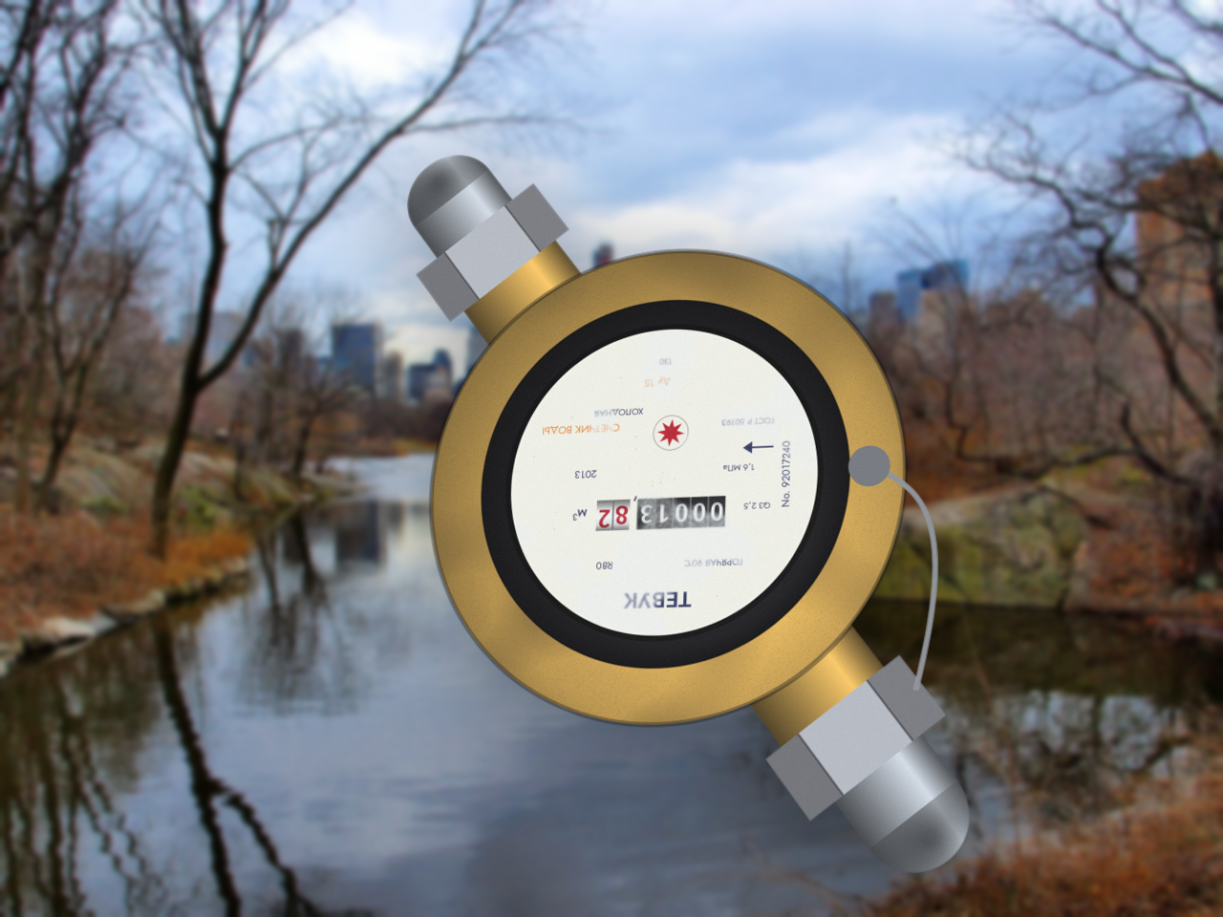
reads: value=13.82 unit=m³
